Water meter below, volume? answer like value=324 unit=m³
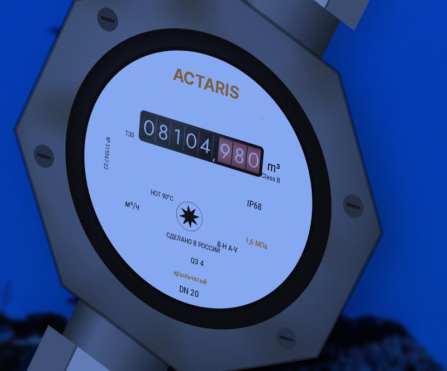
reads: value=8104.980 unit=m³
